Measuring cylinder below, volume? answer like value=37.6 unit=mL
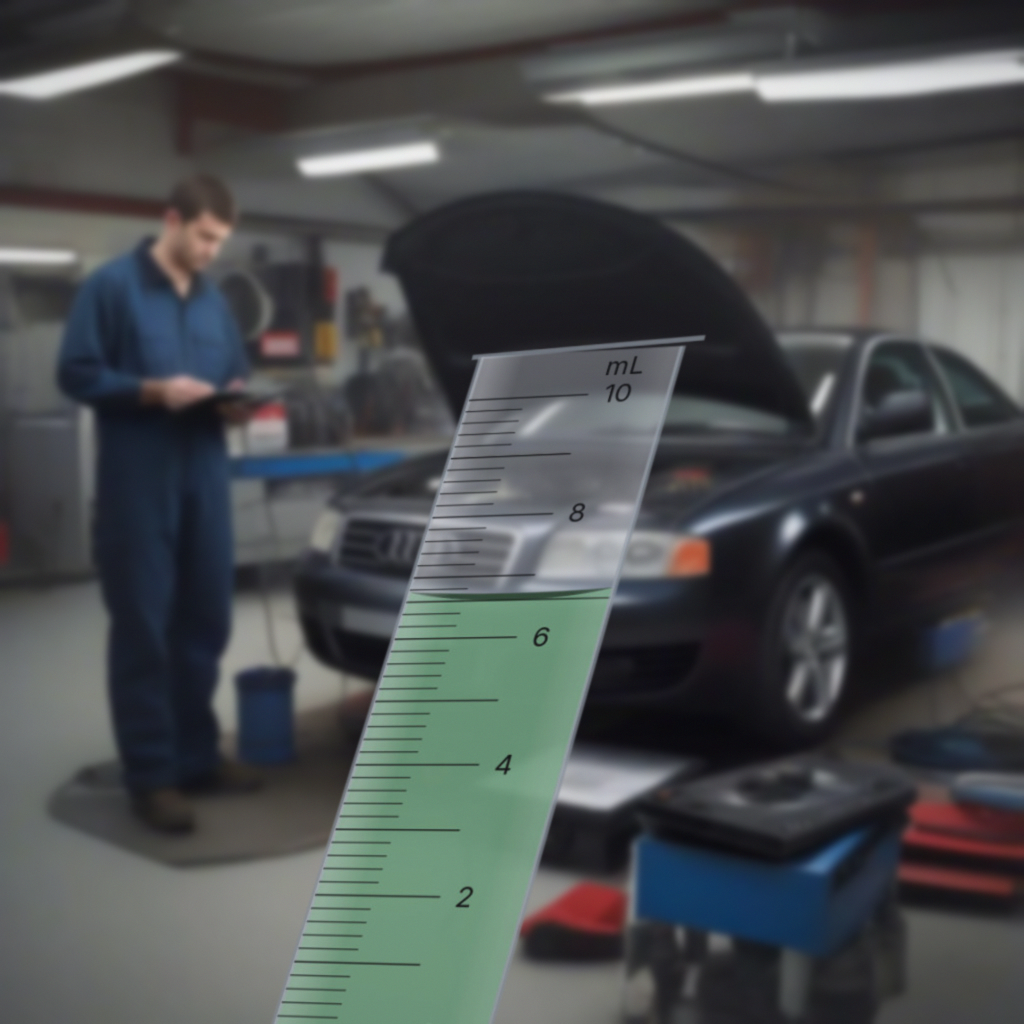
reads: value=6.6 unit=mL
